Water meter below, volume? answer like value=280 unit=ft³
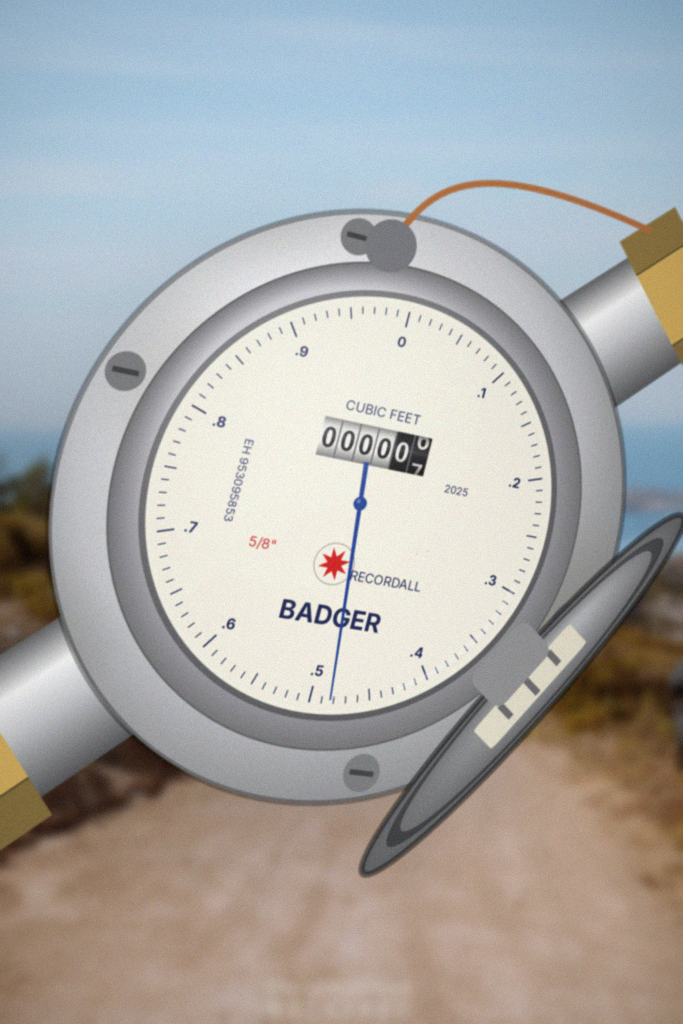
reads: value=6.48 unit=ft³
